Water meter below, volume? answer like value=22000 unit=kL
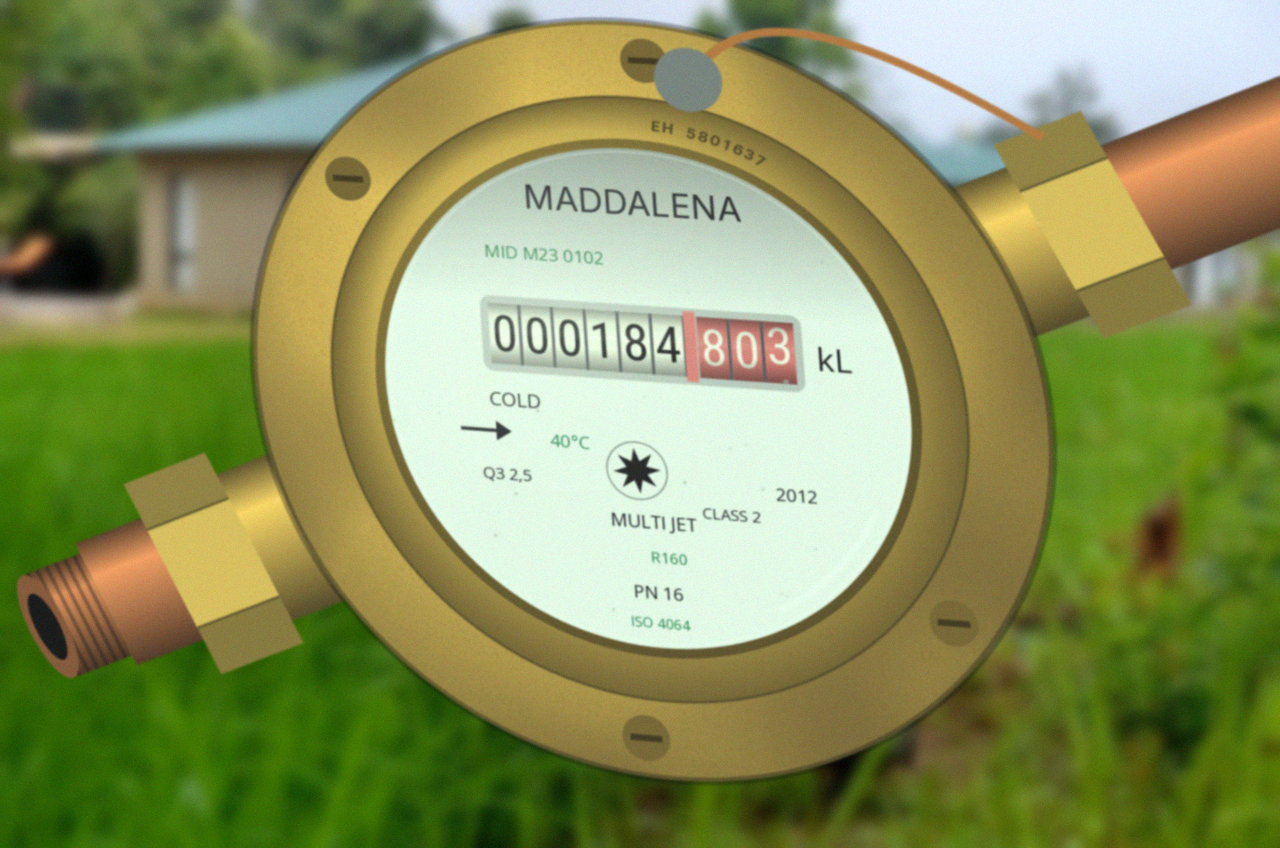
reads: value=184.803 unit=kL
